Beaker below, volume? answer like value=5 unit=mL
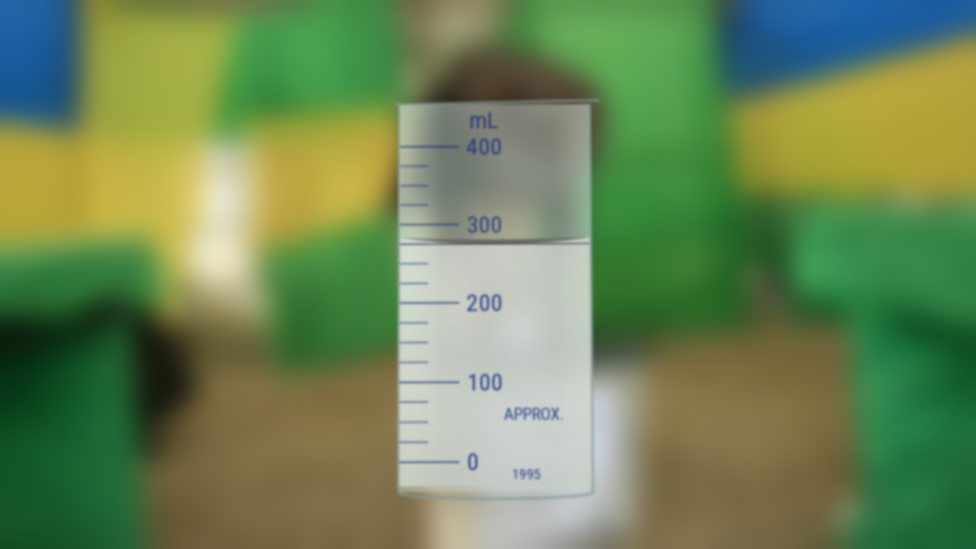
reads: value=275 unit=mL
